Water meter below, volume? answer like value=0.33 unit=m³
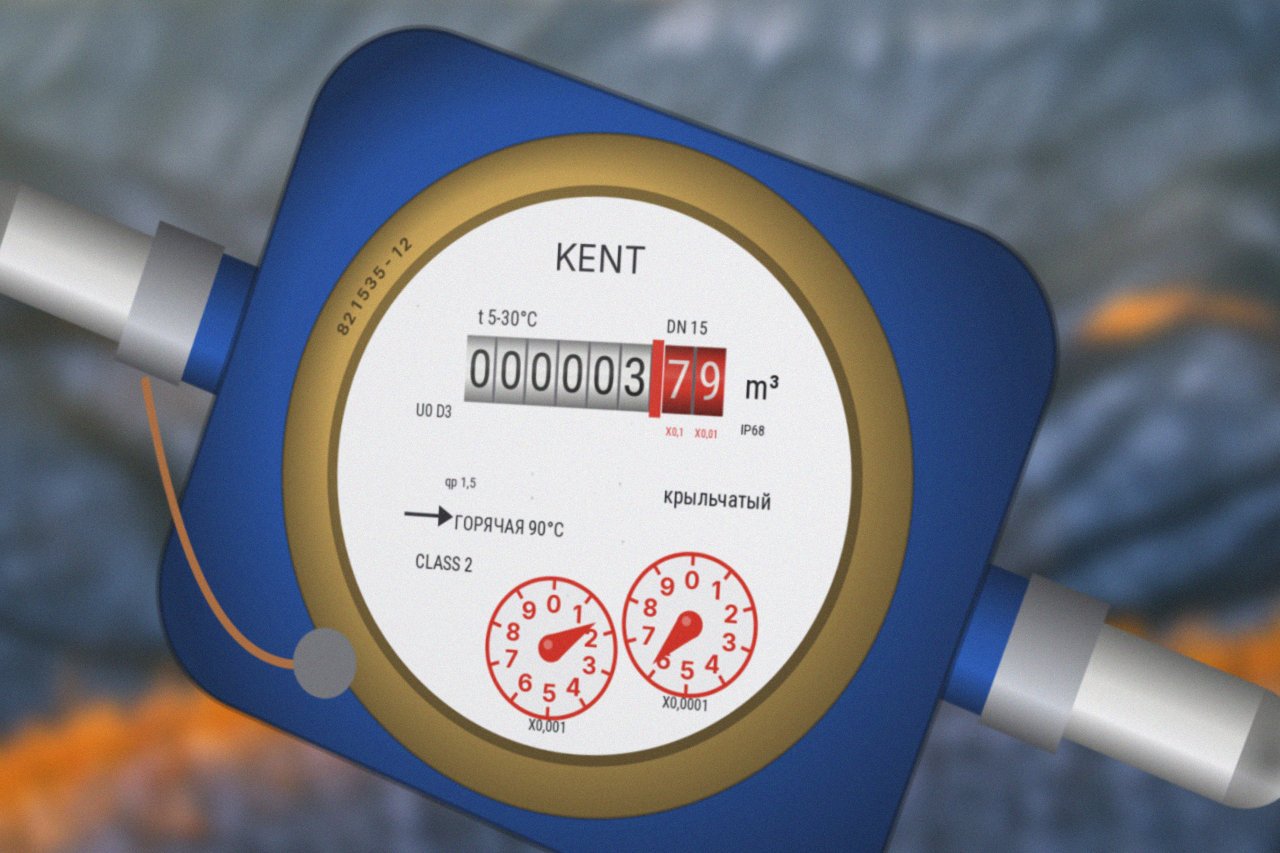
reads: value=3.7916 unit=m³
